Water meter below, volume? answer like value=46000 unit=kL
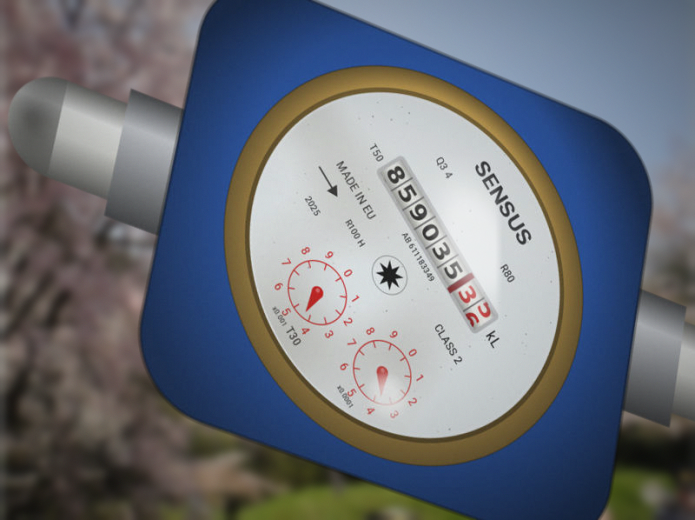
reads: value=859035.3543 unit=kL
